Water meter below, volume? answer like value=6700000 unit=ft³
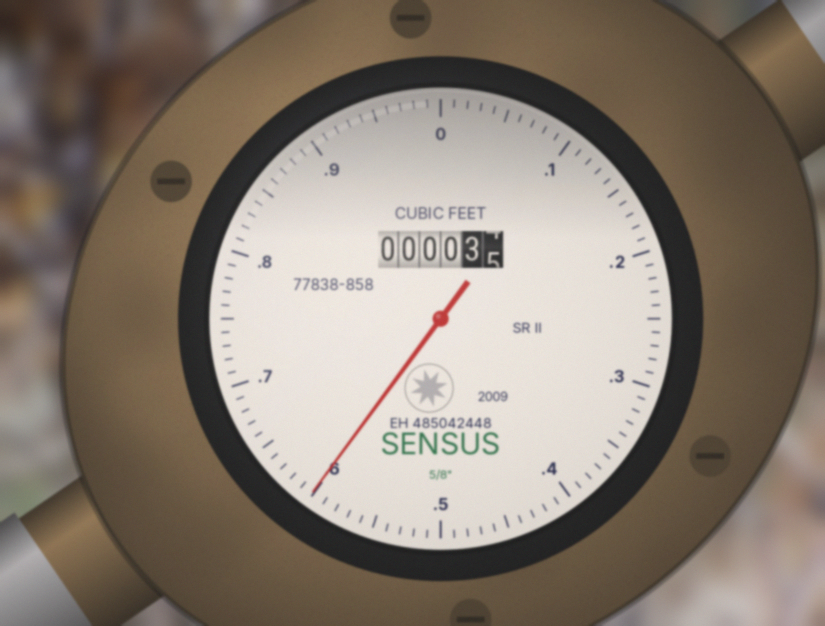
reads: value=34.60 unit=ft³
